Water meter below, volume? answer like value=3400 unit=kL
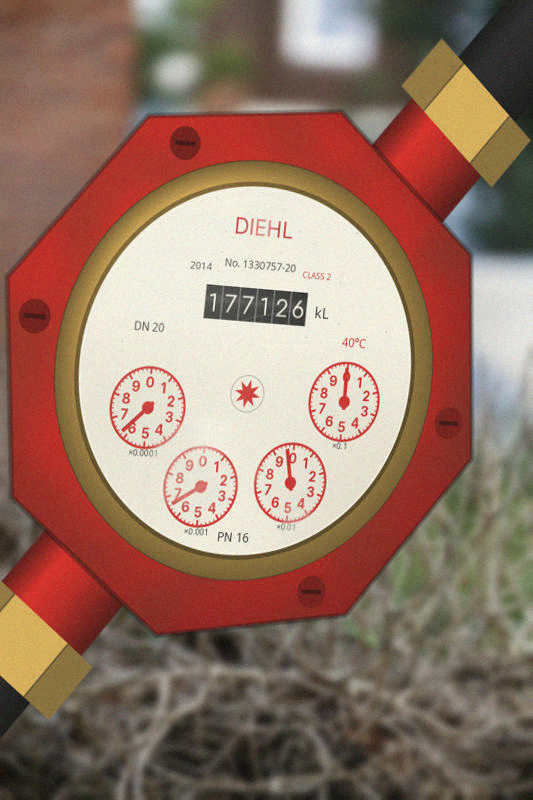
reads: value=177125.9966 unit=kL
